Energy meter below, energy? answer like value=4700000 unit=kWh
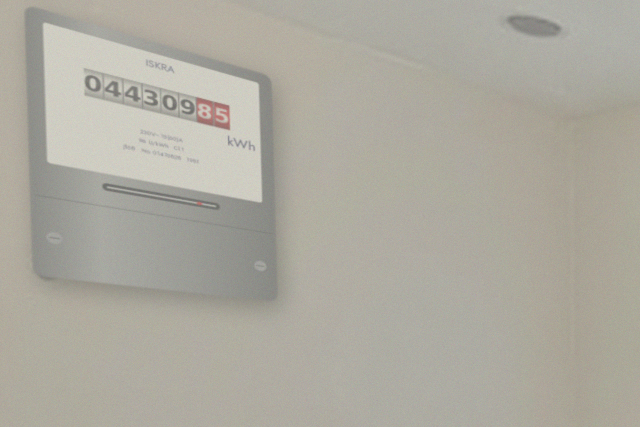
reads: value=44309.85 unit=kWh
